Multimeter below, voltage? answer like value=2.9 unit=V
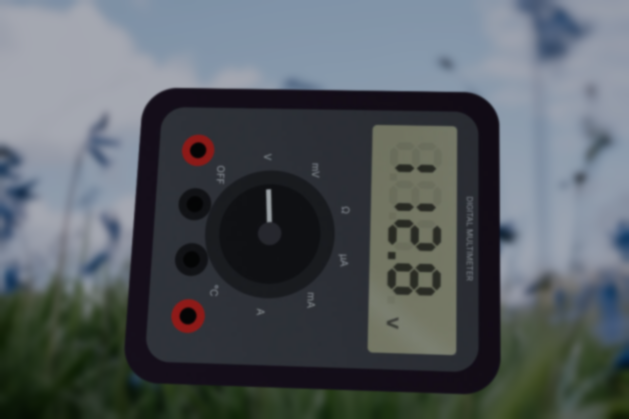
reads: value=112.8 unit=V
